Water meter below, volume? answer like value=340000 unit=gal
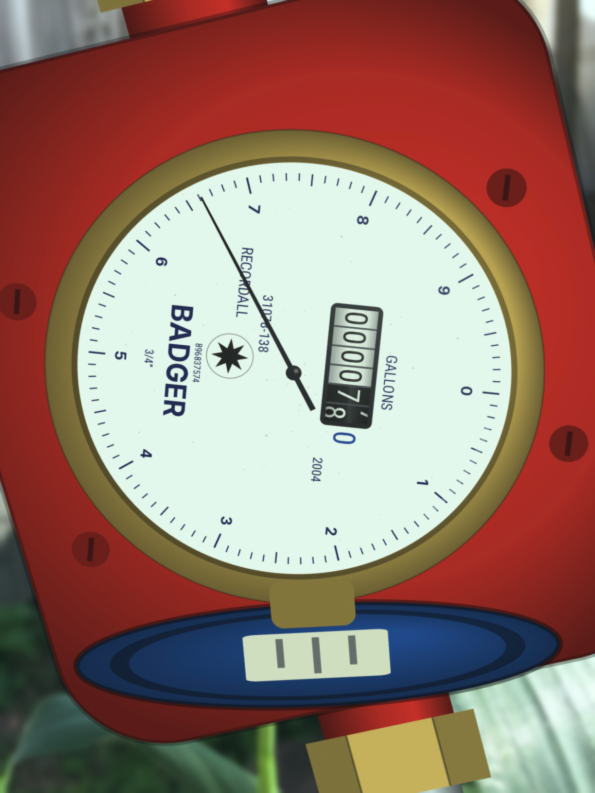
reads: value=776.6 unit=gal
